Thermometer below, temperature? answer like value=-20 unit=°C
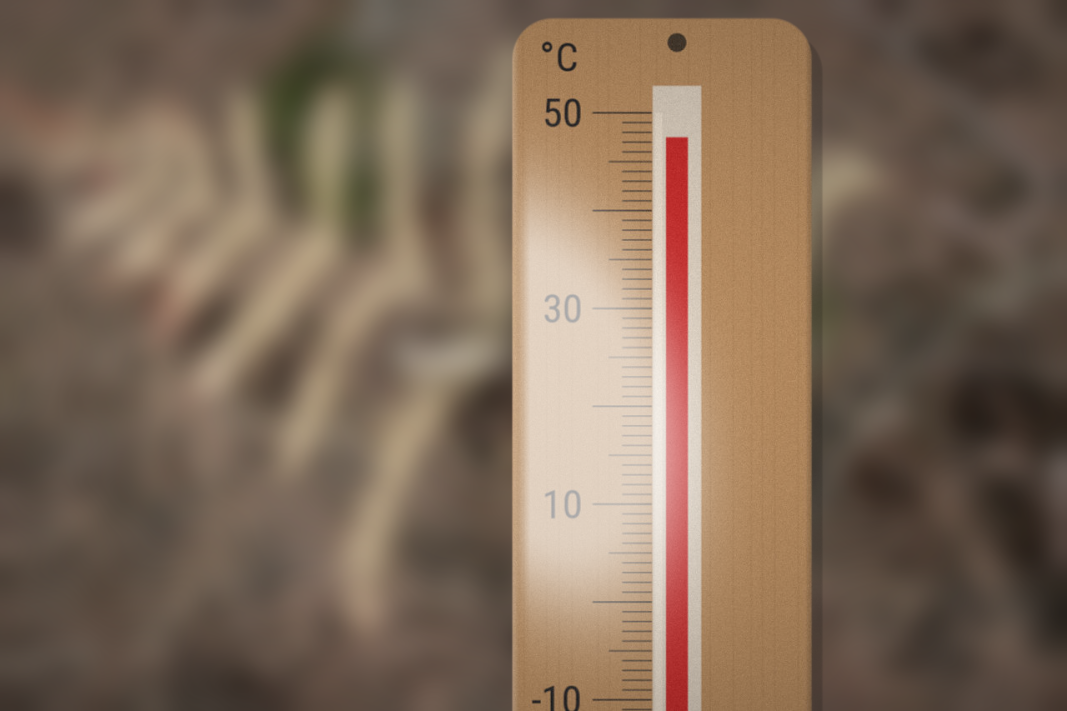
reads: value=47.5 unit=°C
